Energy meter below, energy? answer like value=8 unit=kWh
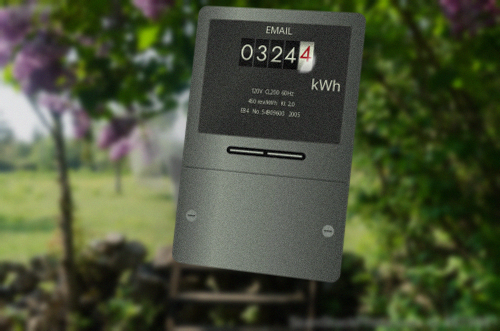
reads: value=324.4 unit=kWh
